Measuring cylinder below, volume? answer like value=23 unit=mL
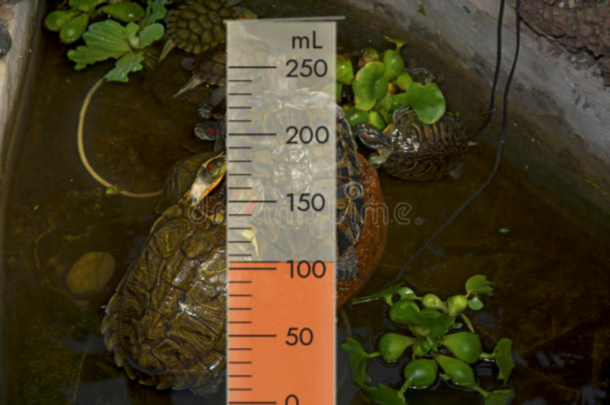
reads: value=105 unit=mL
